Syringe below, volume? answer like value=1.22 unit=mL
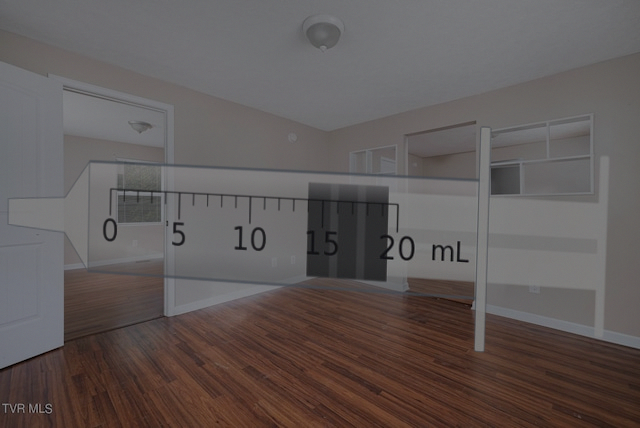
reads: value=14 unit=mL
